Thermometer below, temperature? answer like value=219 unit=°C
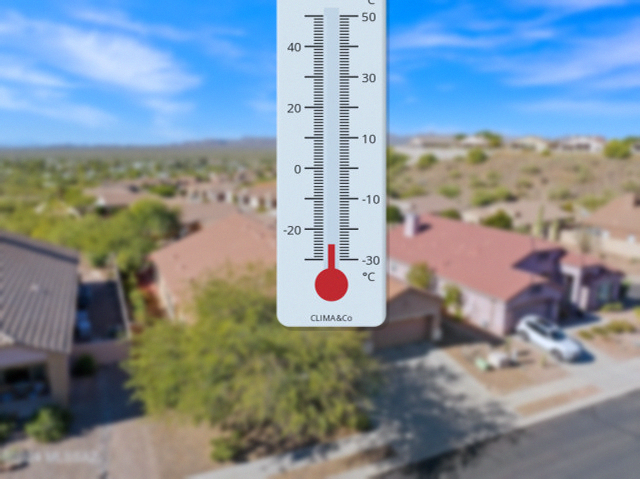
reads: value=-25 unit=°C
